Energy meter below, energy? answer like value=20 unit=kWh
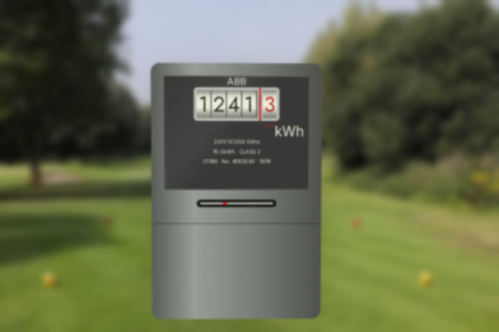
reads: value=1241.3 unit=kWh
